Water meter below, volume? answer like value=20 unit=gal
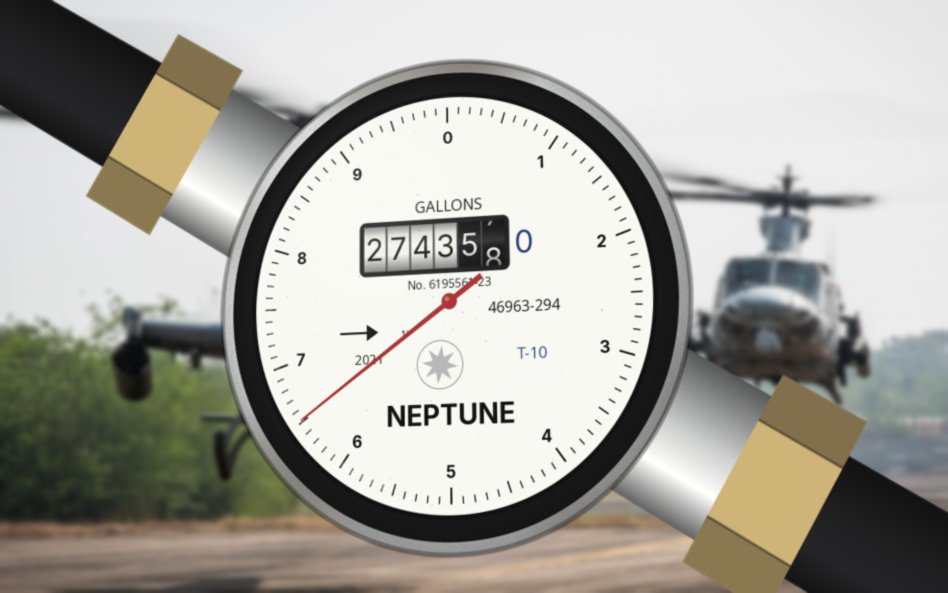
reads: value=2743576.5 unit=gal
